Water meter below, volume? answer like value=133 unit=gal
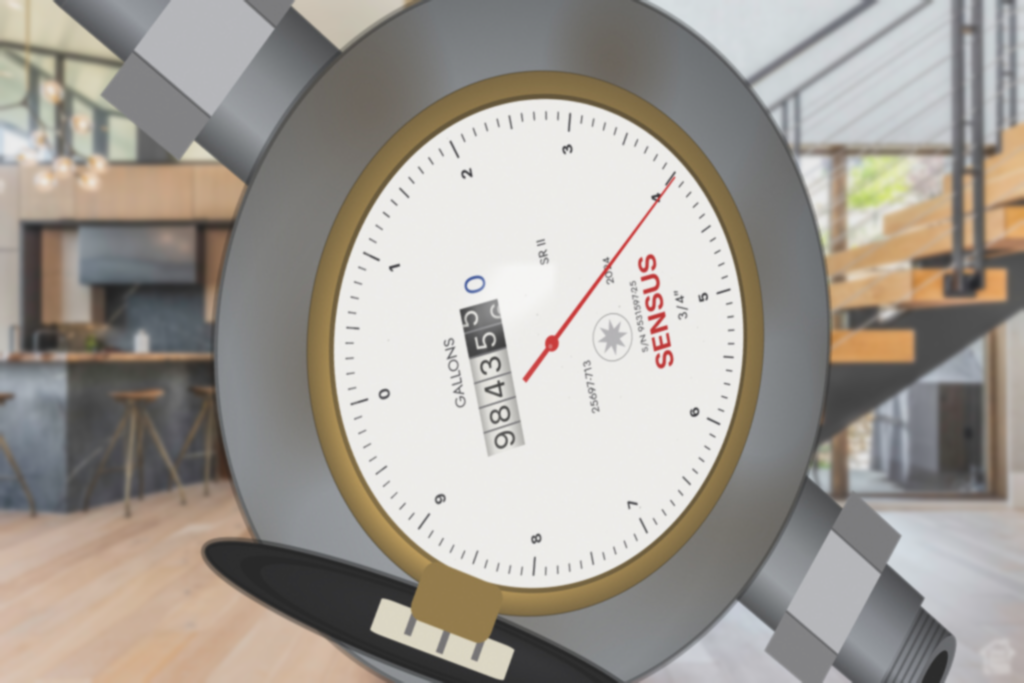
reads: value=9843554.0 unit=gal
